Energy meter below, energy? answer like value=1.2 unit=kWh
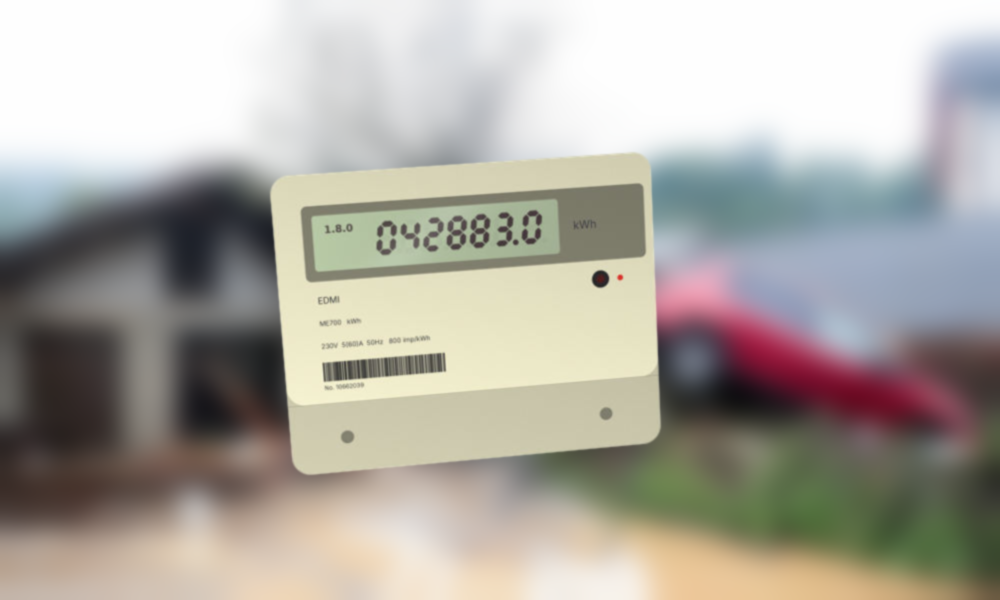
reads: value=42883.0 unit=kWh
